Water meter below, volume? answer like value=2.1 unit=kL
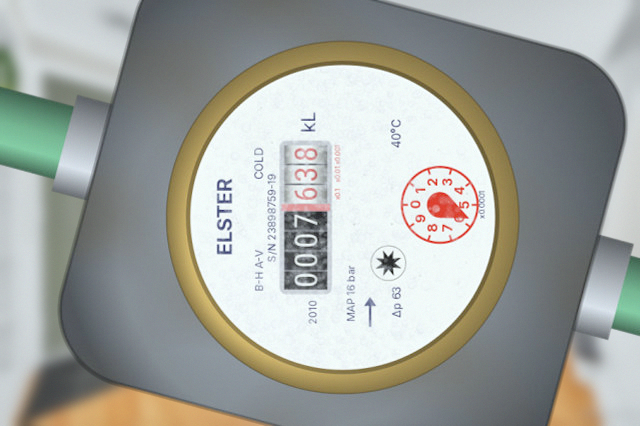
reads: value=7.6385 unit=kL
